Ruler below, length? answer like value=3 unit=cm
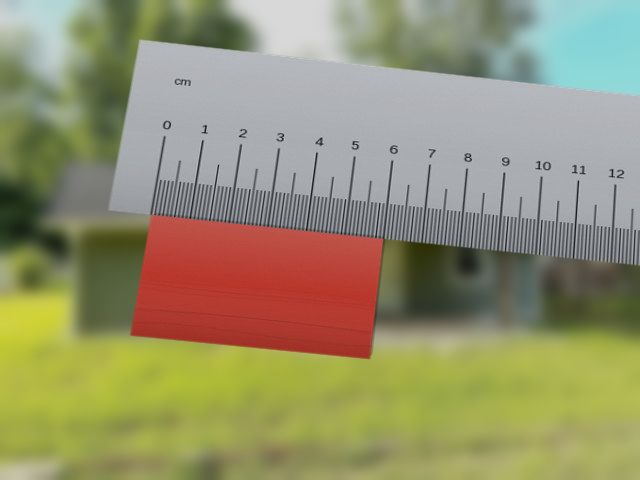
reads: value=6 unit=cm
